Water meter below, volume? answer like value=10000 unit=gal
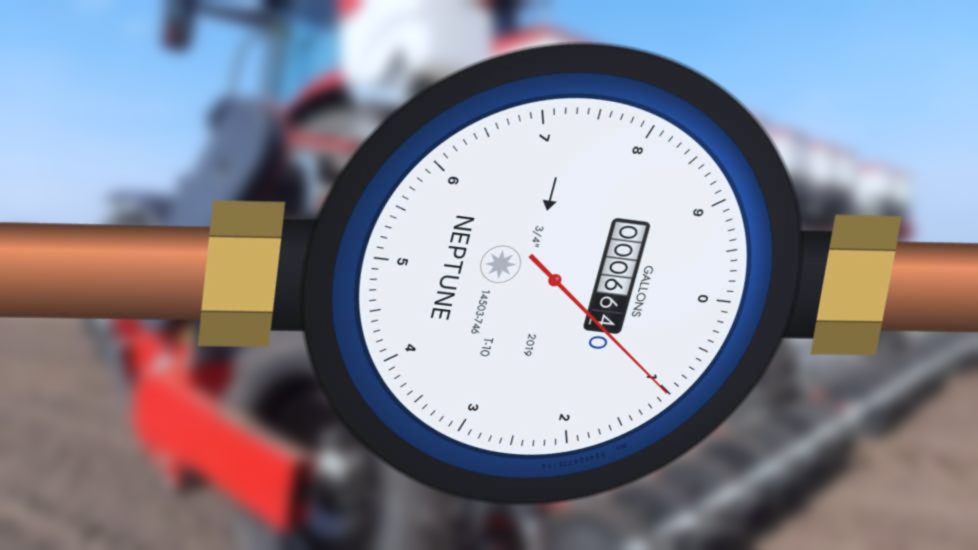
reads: value=6641.0 unit=gal
